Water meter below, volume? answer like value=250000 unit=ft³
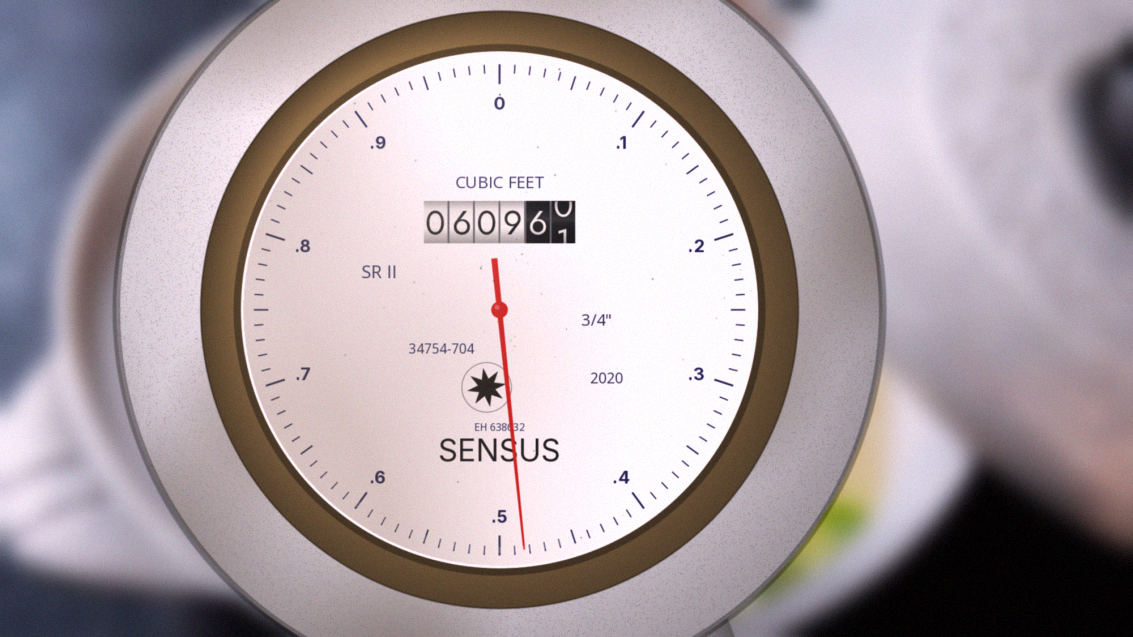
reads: value=60960.48 unit=ft³
